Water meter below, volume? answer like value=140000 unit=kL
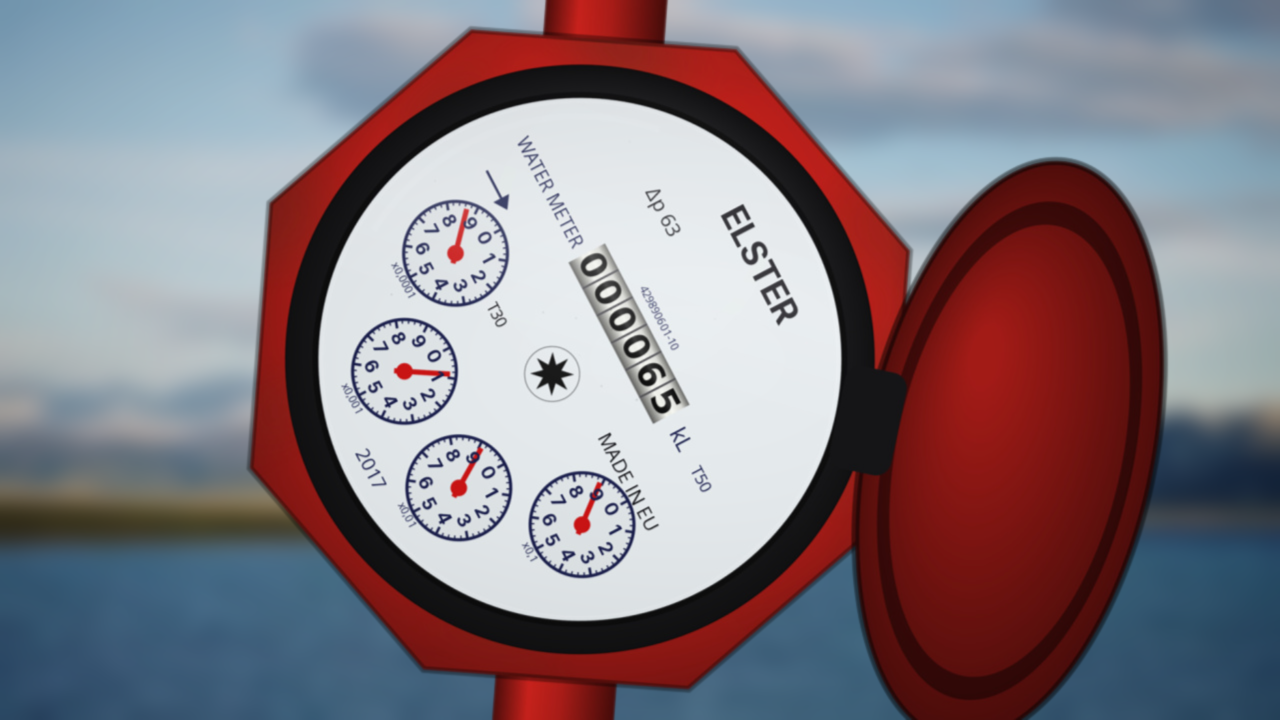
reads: value=65.8908 unit=kL
